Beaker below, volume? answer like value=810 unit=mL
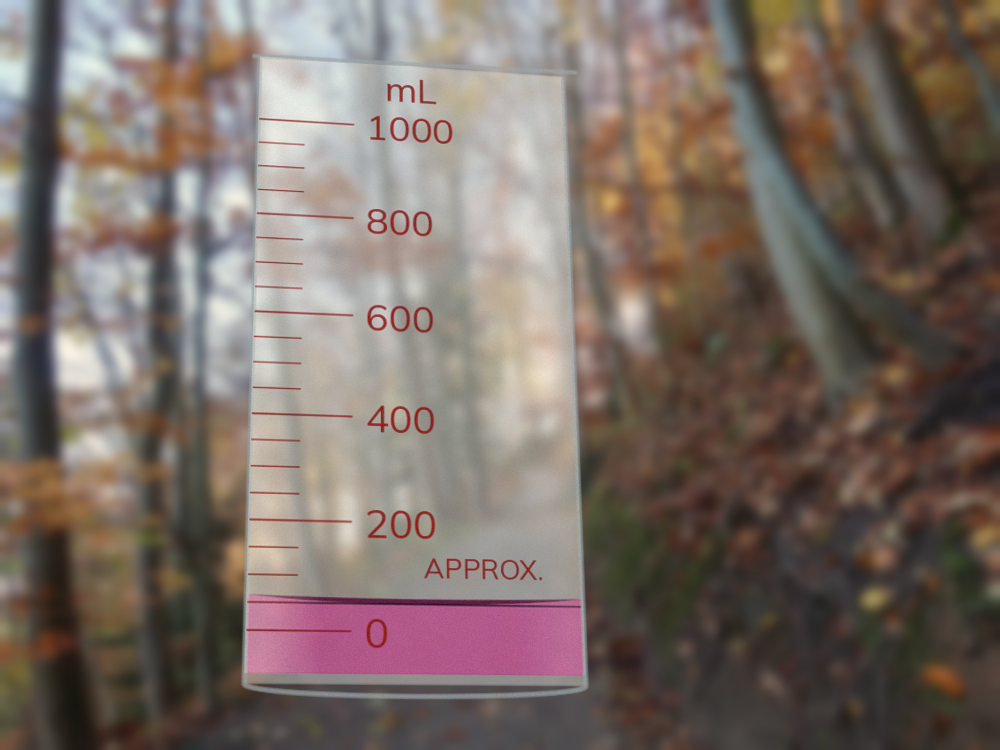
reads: value=50 unit=mL
